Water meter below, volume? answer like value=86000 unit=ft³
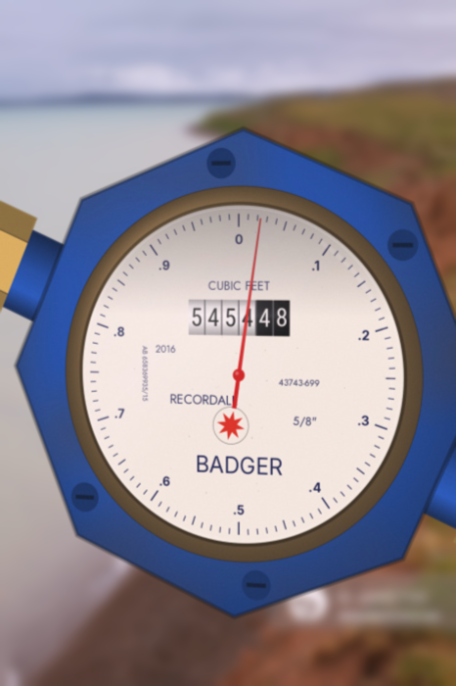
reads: value=545448.02 unit=ft³
